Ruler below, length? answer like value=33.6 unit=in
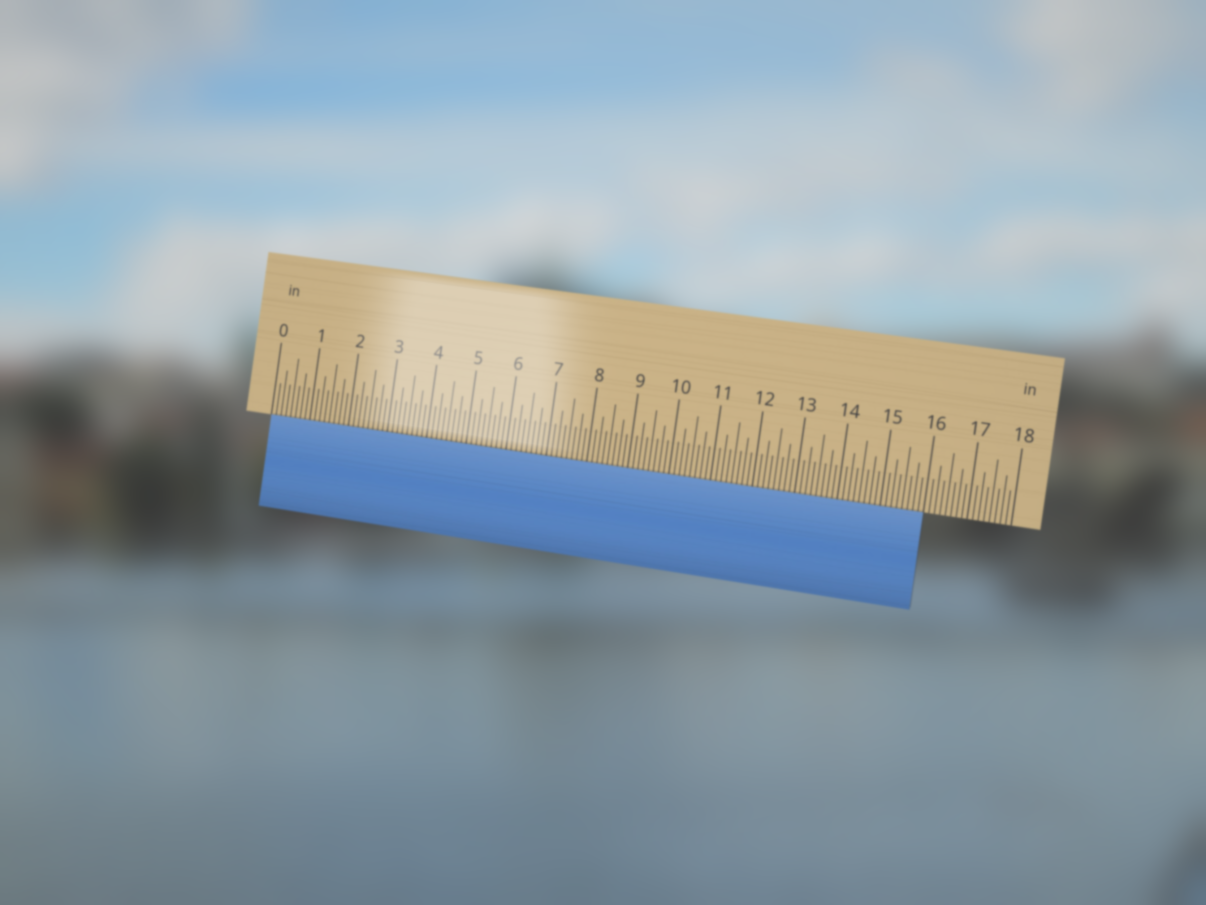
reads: value=16 unit=in
